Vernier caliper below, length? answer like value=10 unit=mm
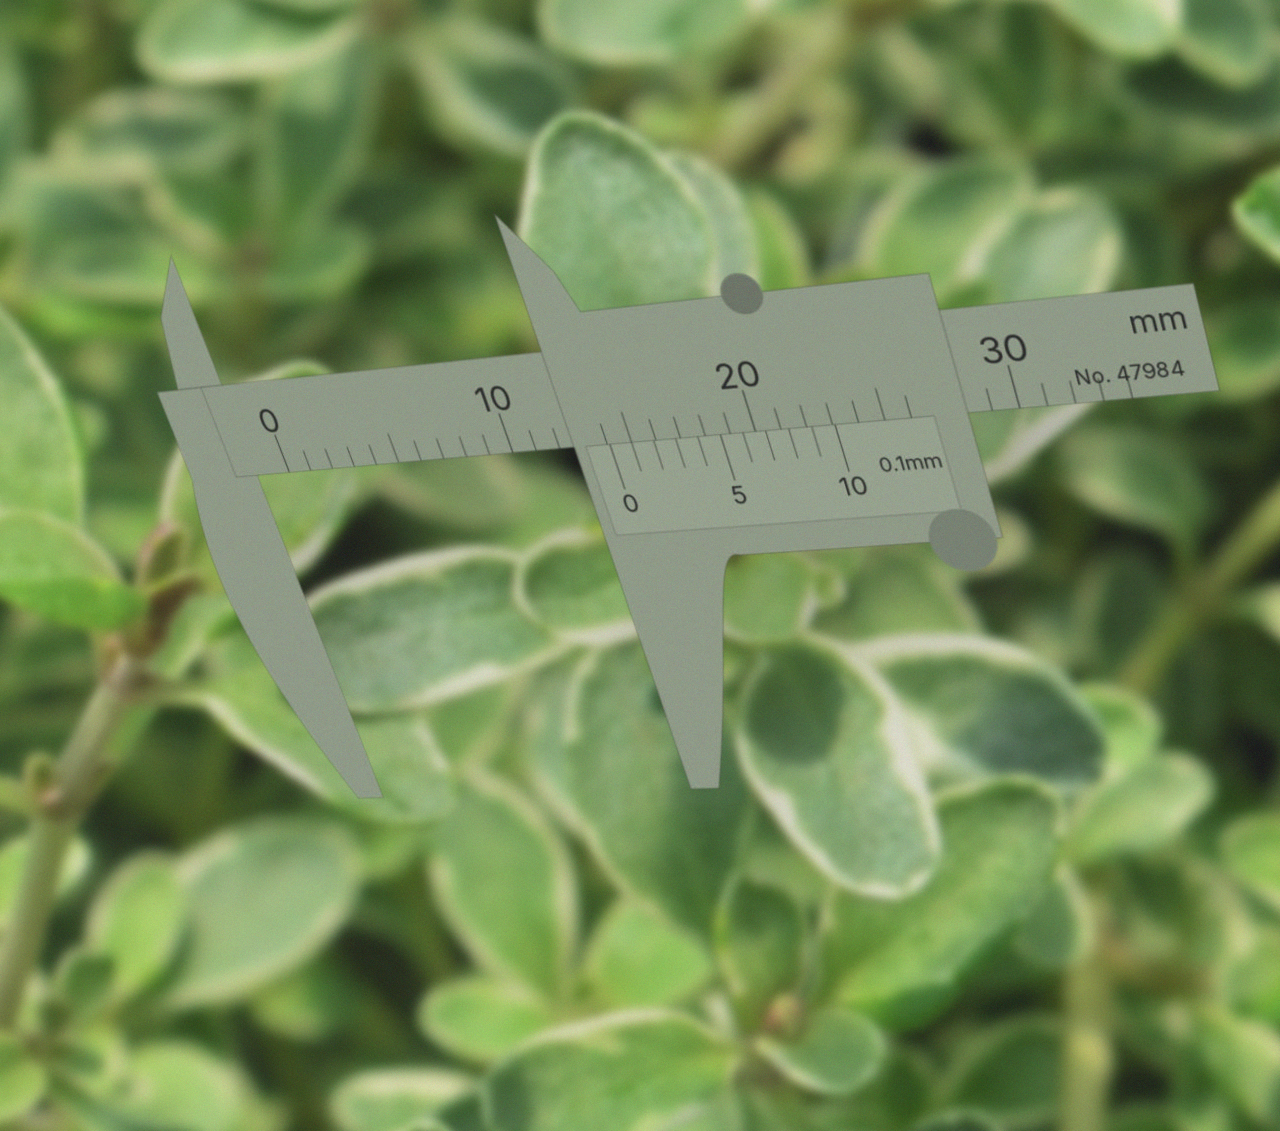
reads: value=14.1 unit=mm
